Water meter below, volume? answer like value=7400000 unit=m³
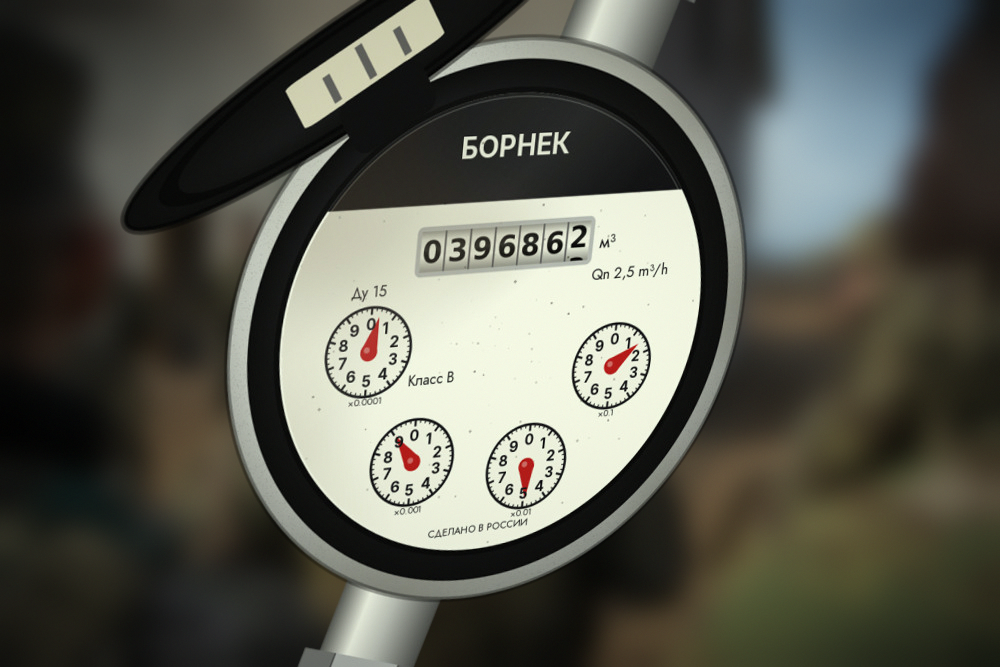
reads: value=396862.1490 unit=m³
